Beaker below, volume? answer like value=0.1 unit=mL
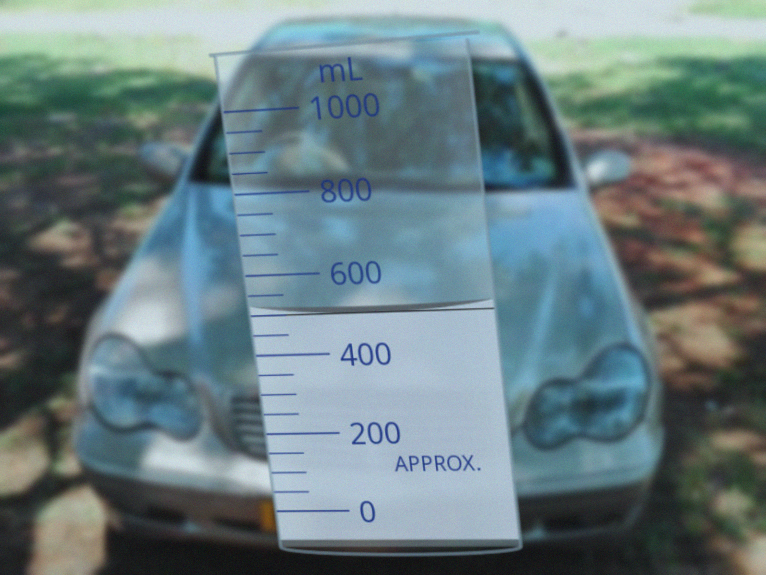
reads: value=500 unit=mL
